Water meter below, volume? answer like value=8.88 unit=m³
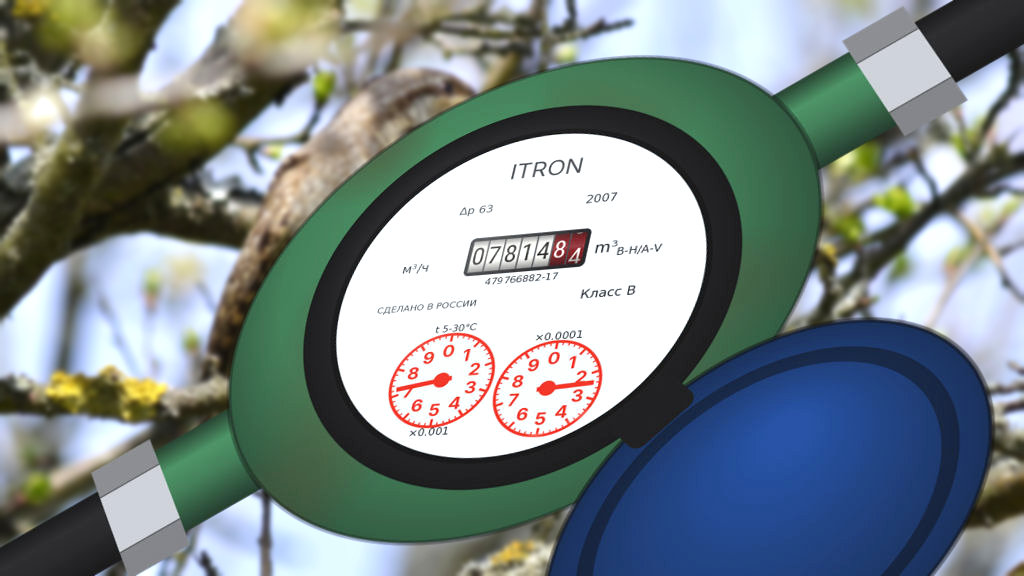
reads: value=7814.8372 unit=m³
